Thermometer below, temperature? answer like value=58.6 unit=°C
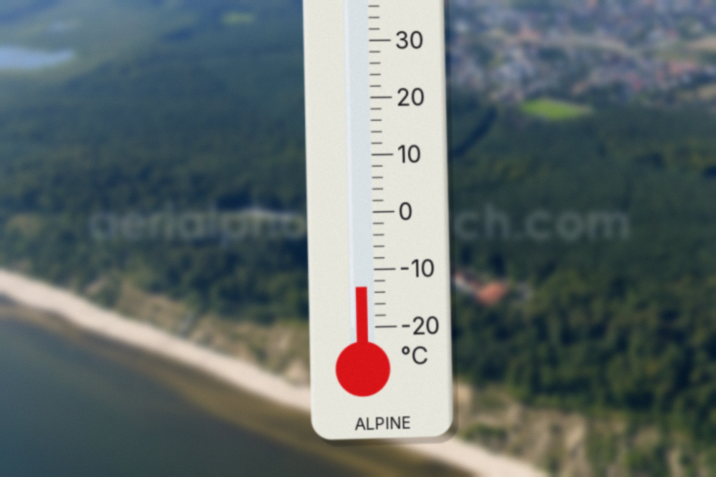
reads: value=-13 unit=°C
